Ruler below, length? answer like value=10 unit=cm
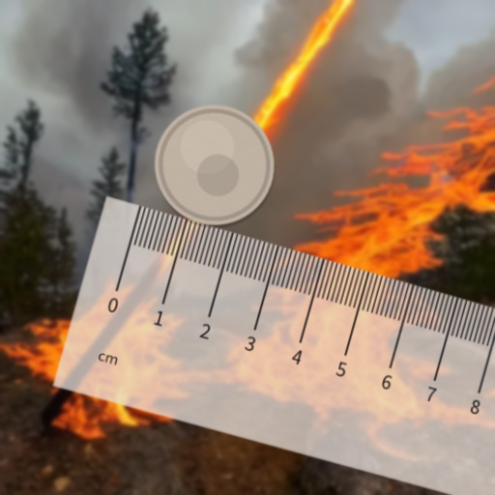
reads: value=2.5 unit=cm
